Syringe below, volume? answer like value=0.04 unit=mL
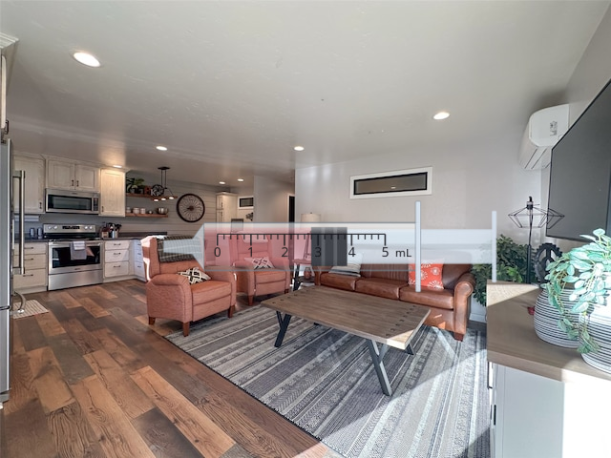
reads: value=2.8 unit=mL
